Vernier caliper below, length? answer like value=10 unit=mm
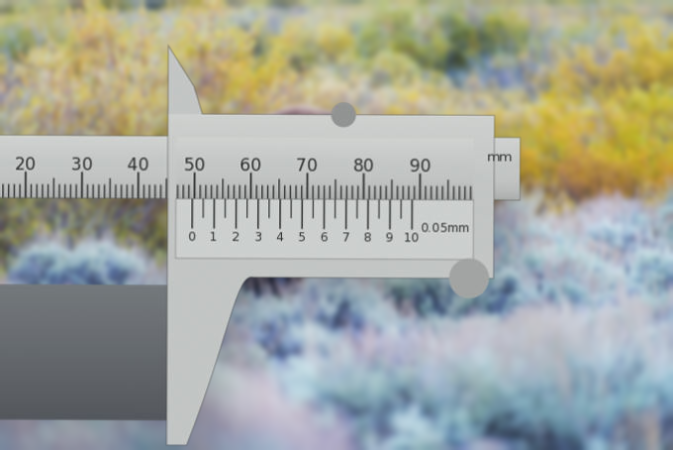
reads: value=49.6 unit=mm
